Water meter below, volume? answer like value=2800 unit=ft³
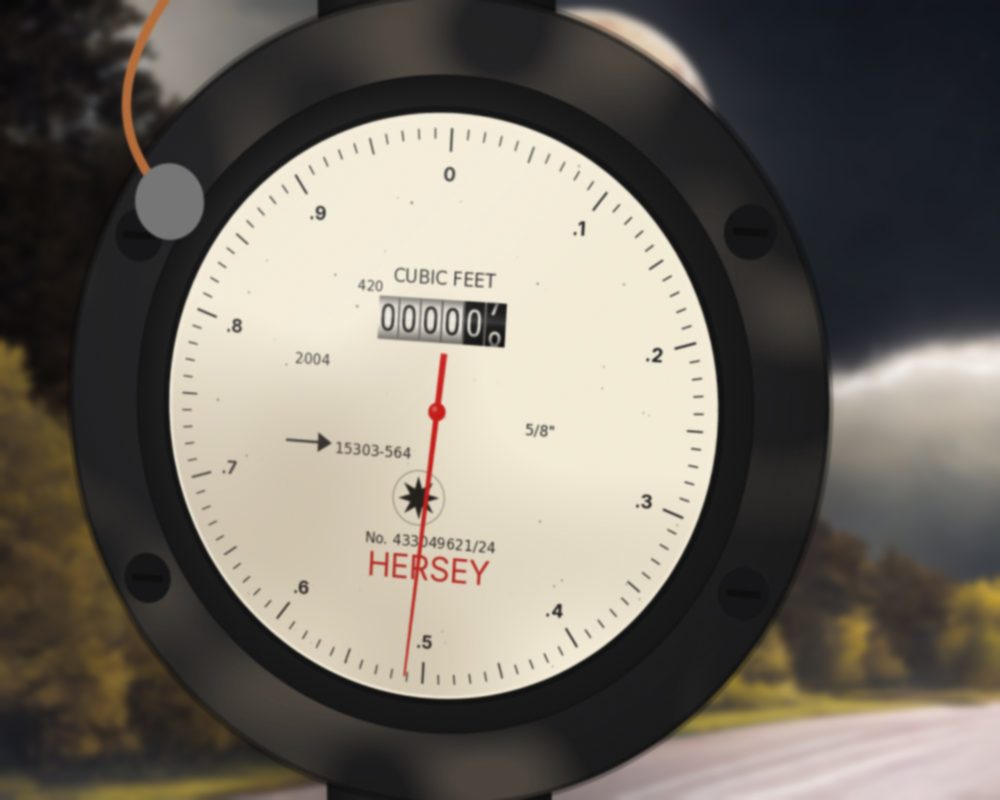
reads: value=7.51 unit=ft³
